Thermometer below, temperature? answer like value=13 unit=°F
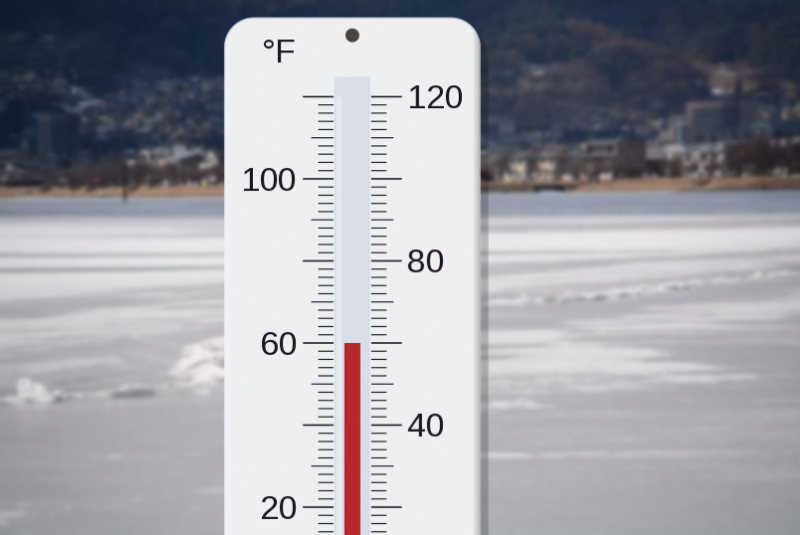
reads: value=60 unit=°F
